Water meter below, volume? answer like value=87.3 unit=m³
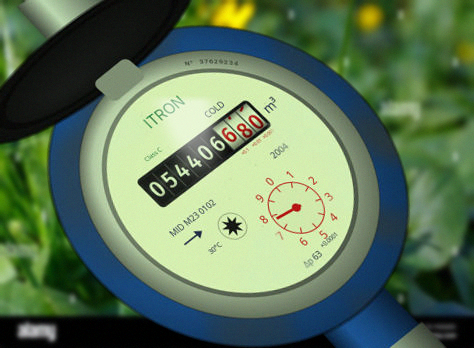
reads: value=54406.6797 unit=m³
